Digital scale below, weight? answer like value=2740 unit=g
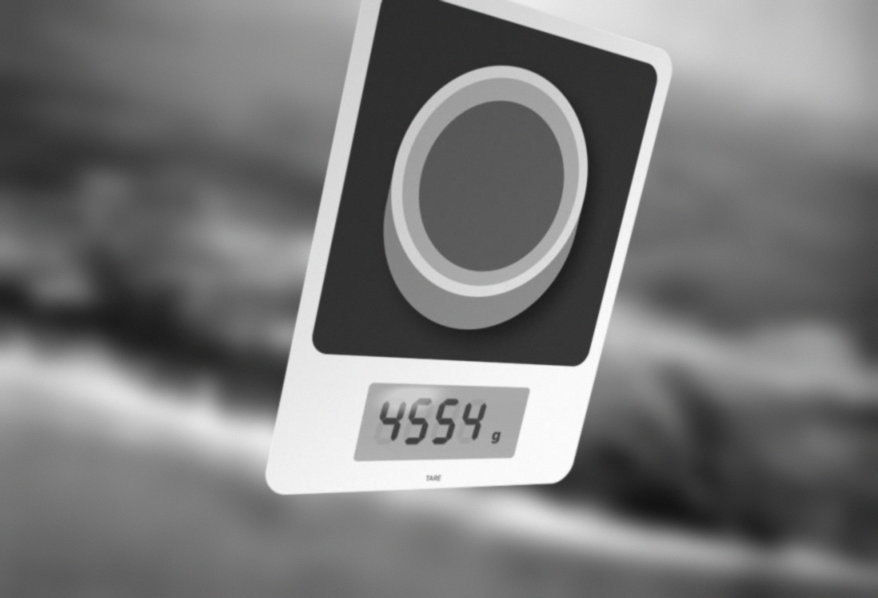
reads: value=4554 unit=g
